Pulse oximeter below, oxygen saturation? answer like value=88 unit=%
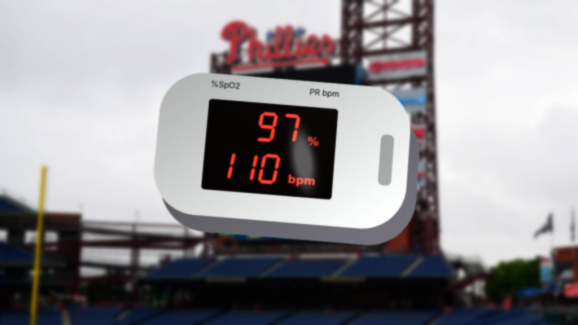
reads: value=97 unit=%
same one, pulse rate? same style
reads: value=110 unit=bpm
